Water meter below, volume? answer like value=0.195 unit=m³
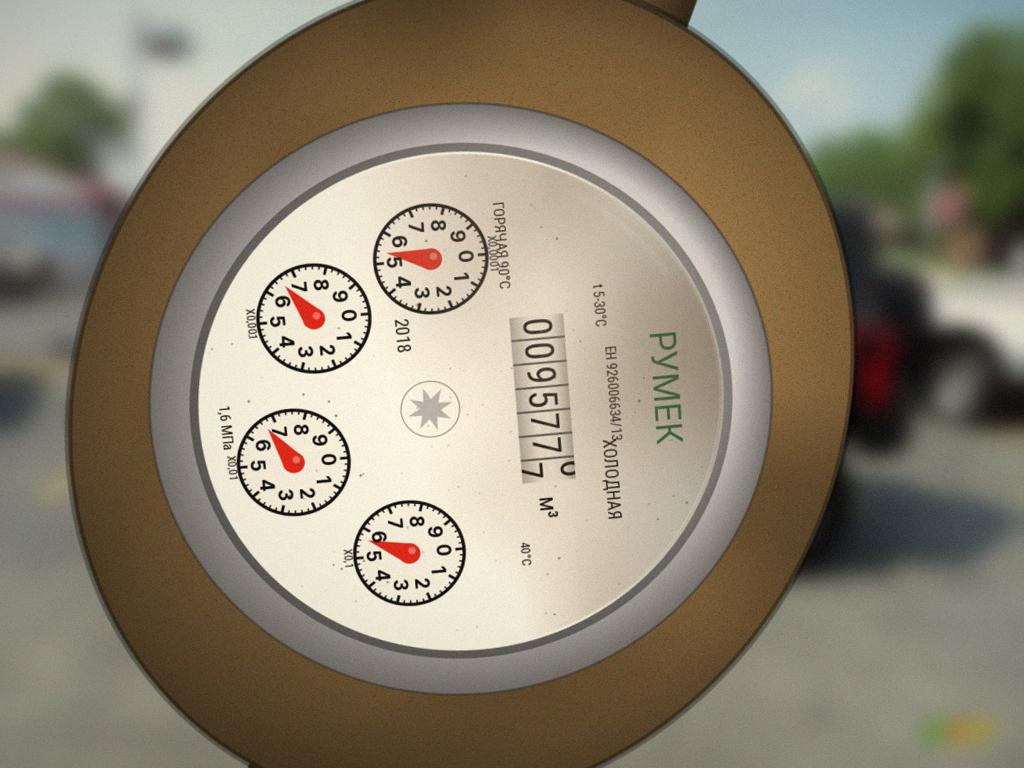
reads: value=95776.5665 unit=m³
